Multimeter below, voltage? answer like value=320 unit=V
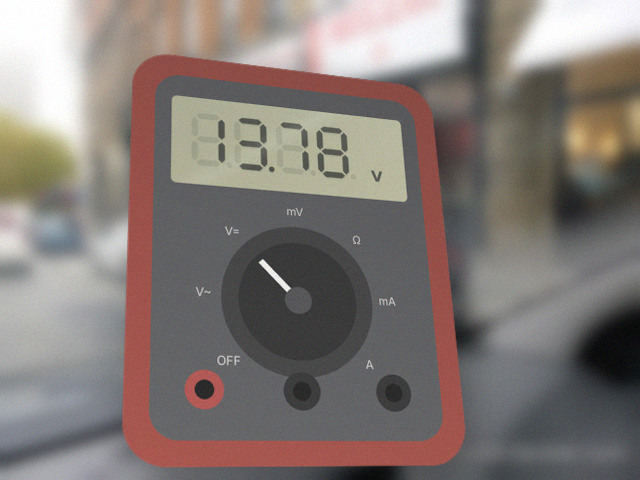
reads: value=13.78 unit=V
